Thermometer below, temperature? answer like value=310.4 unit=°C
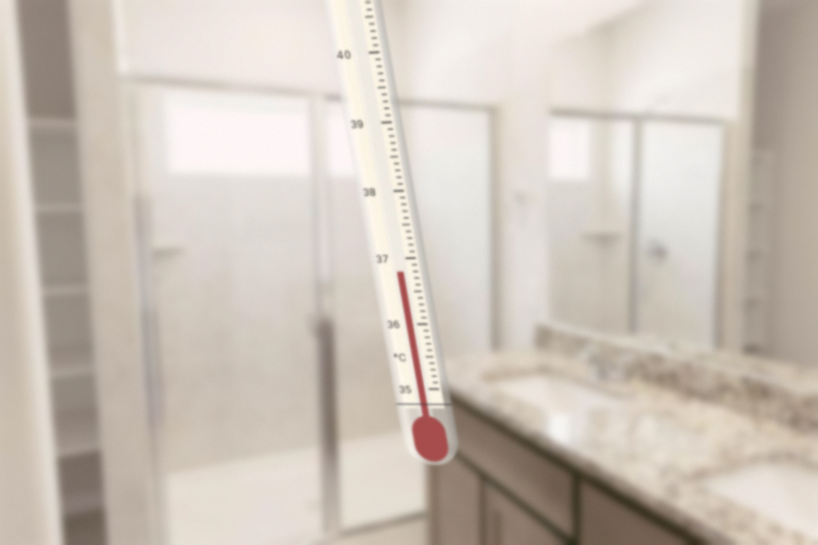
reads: value=36.8 unit=°C
